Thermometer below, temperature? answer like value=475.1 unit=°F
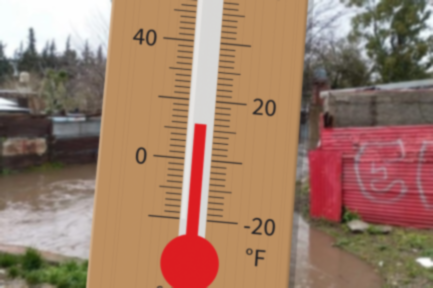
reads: value=12 unit=°F
